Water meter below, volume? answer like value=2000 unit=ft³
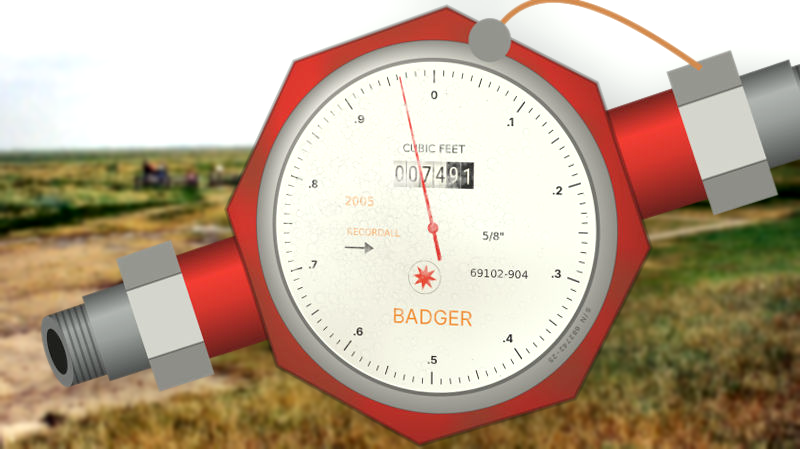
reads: value=7490.96 unit=ft³
